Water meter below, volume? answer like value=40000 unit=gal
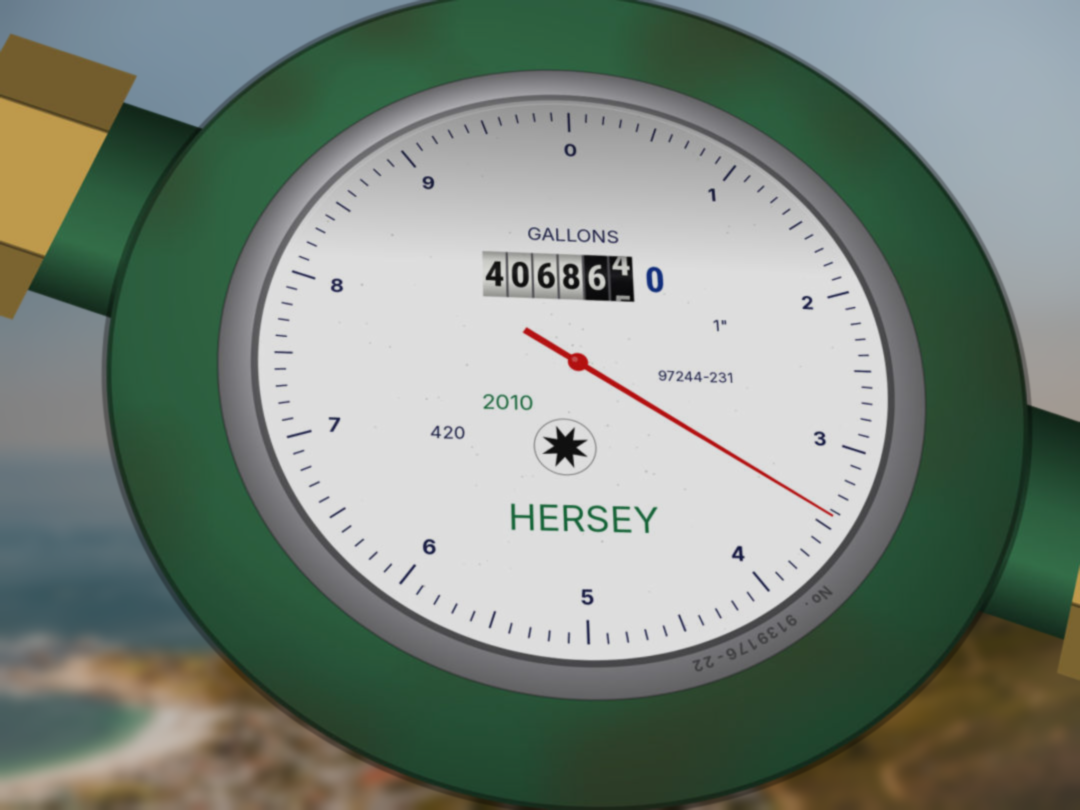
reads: value=4068643.4 unit=gal
